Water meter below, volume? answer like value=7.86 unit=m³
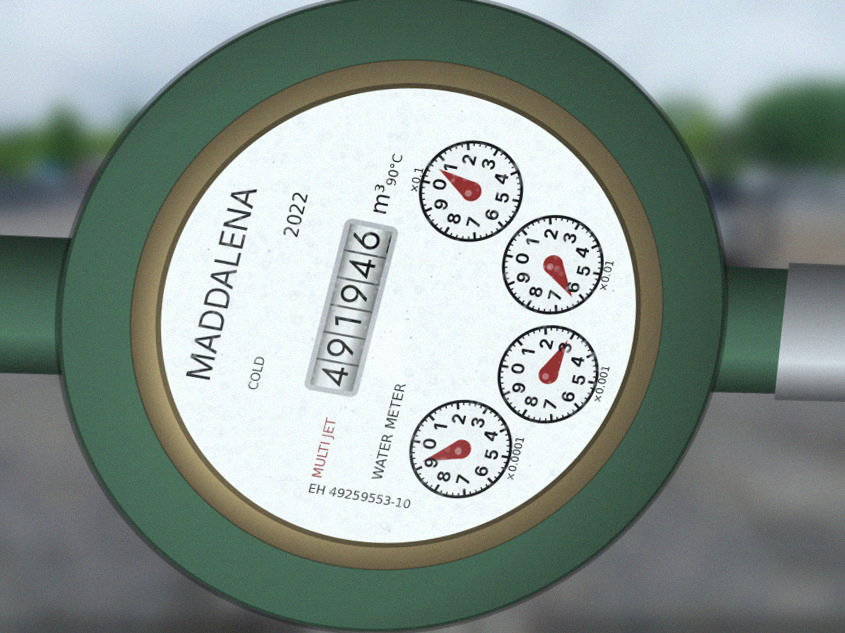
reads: value=491946.0629 unit=m³
